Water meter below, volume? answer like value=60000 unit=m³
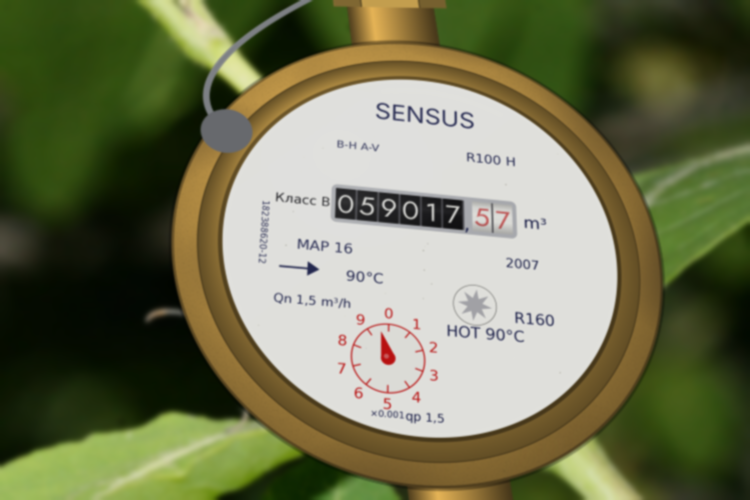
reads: value=59017.569 unit=m³
